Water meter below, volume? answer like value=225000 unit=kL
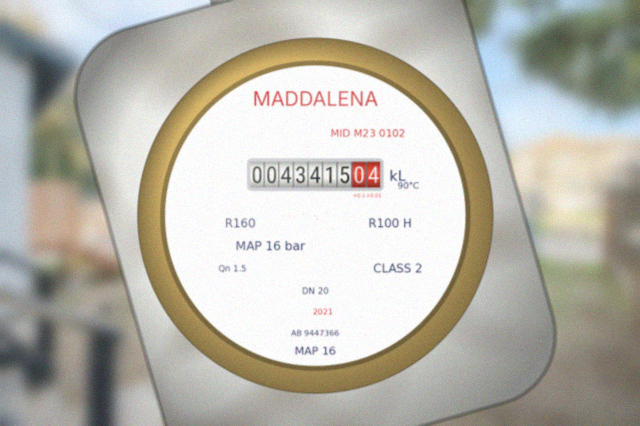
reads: value=43415.04 unit=kL
